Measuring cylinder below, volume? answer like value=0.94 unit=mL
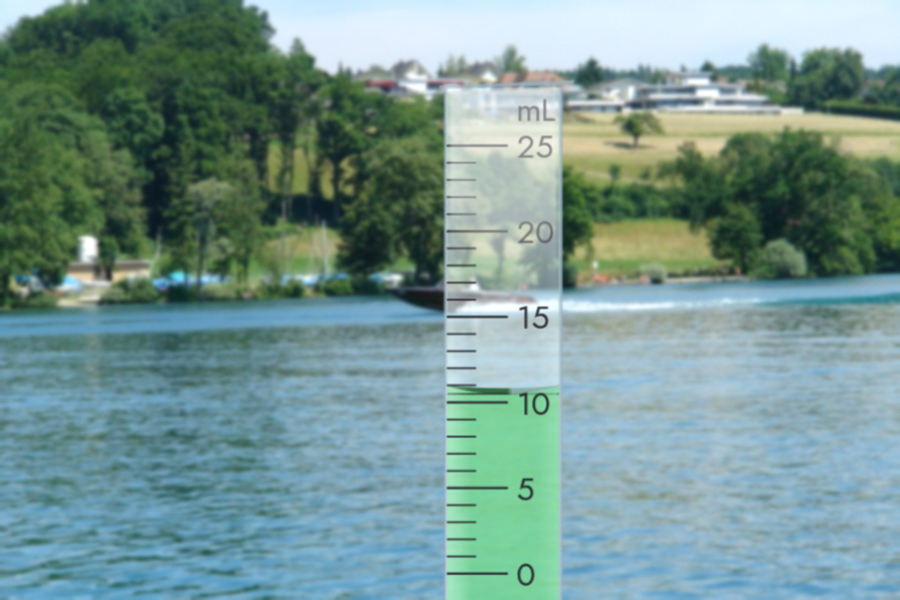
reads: value=10.5 unit=mL
